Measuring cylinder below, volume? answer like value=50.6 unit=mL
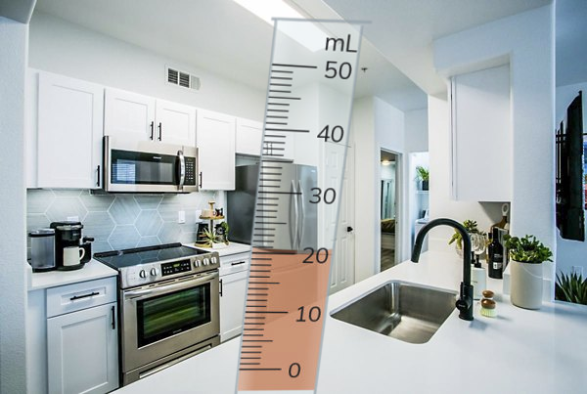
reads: value=20 unit=mL
